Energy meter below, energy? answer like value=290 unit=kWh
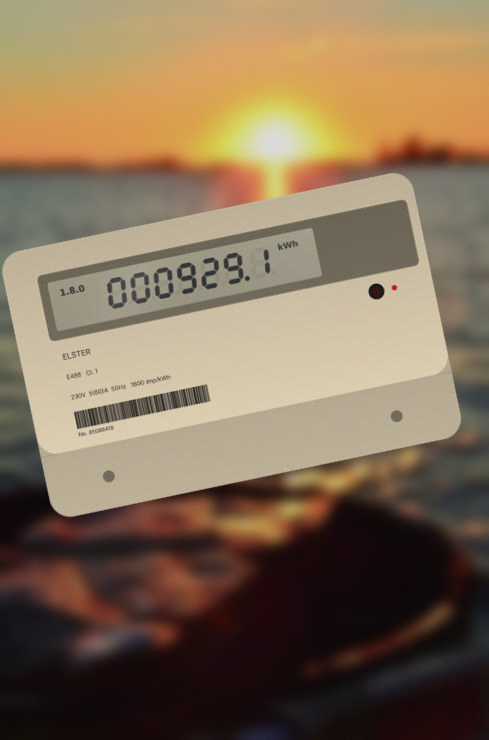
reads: value=929.1 unit=kWh
